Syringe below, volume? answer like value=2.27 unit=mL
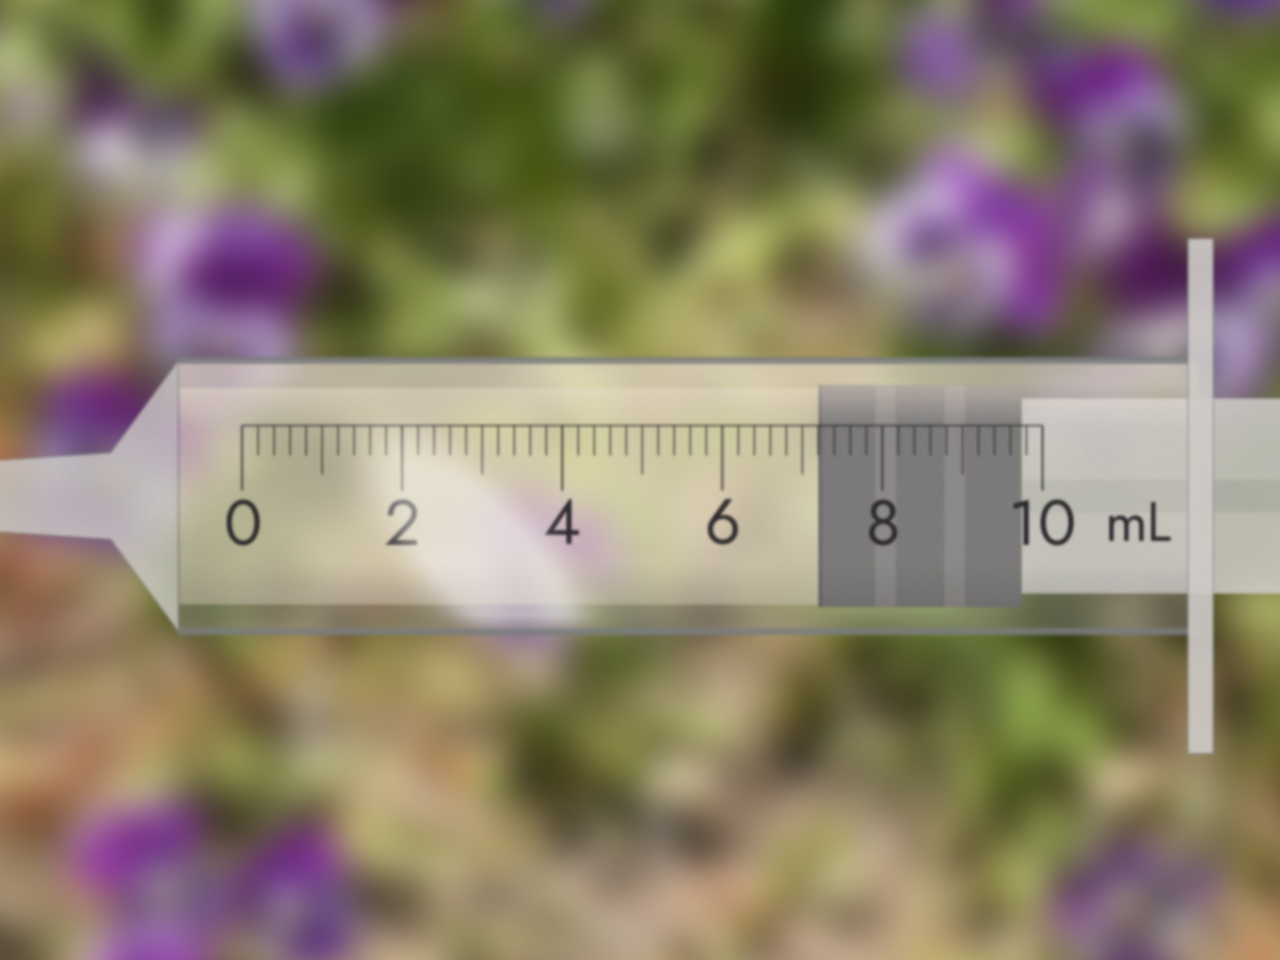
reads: value=7.2 unit=mL
